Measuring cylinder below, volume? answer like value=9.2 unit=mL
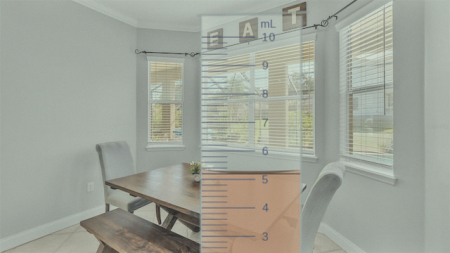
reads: value=5.2 unit=mL
